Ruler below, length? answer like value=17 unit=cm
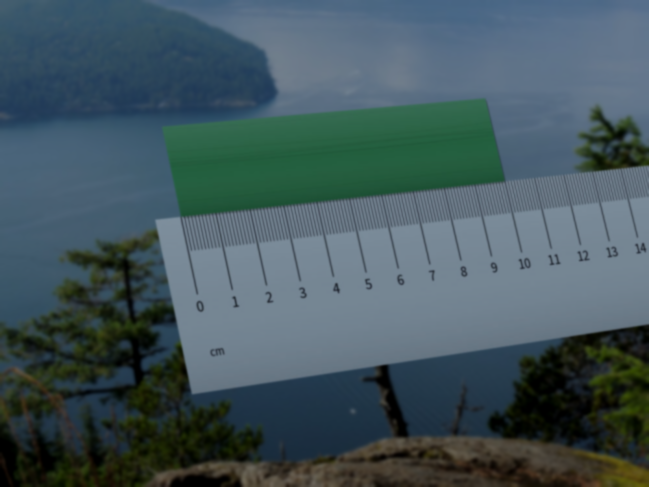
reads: value=10 unit=cm
